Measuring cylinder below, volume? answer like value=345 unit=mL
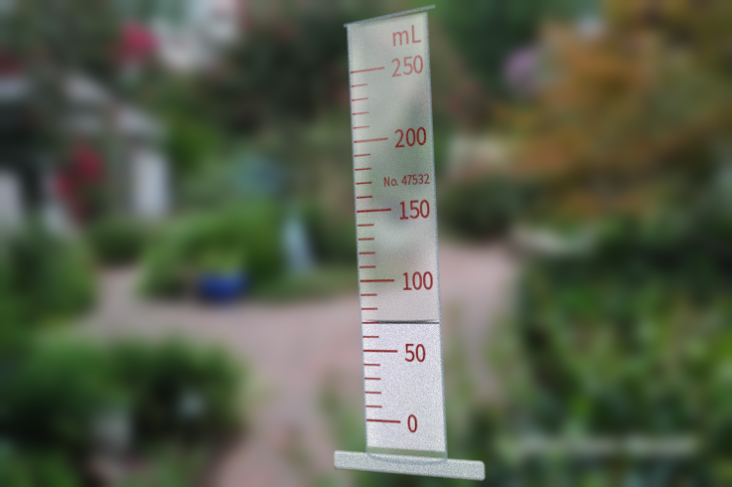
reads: value=70 unit=mL
